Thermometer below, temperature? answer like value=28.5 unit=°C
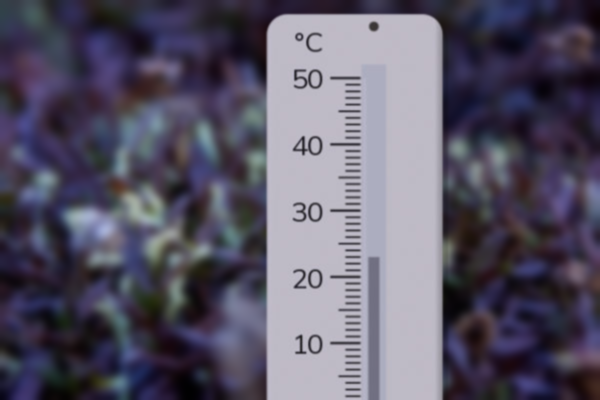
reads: value=23 unit=°C
